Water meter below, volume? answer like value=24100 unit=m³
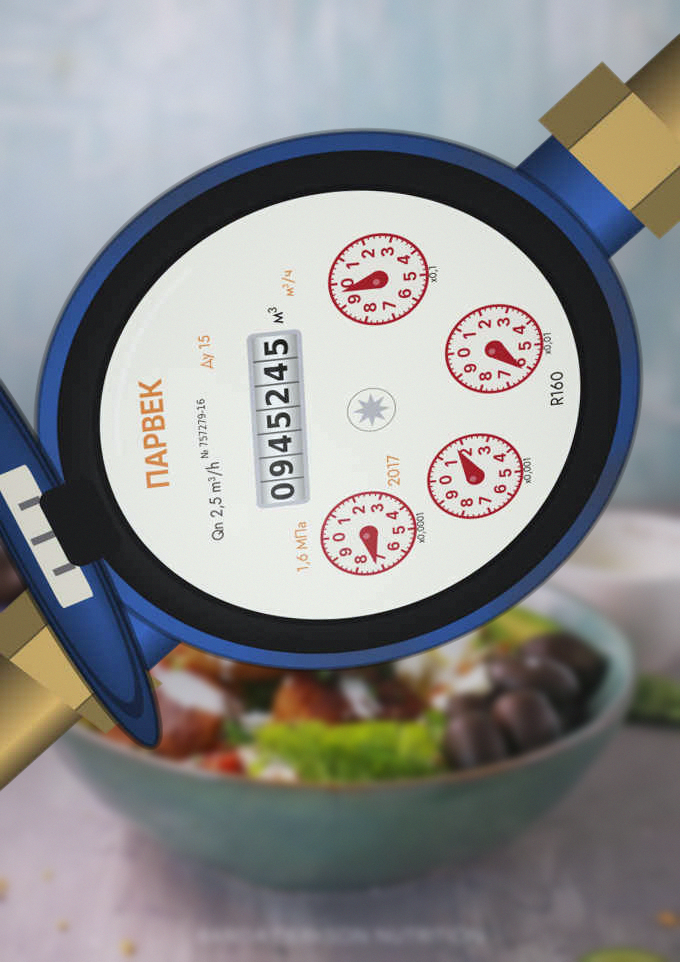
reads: value=945244.9617 unit=m³
